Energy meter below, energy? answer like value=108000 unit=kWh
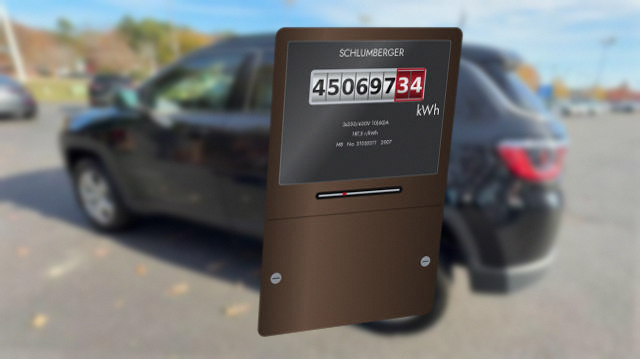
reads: value=450697.34 unit=kWh
